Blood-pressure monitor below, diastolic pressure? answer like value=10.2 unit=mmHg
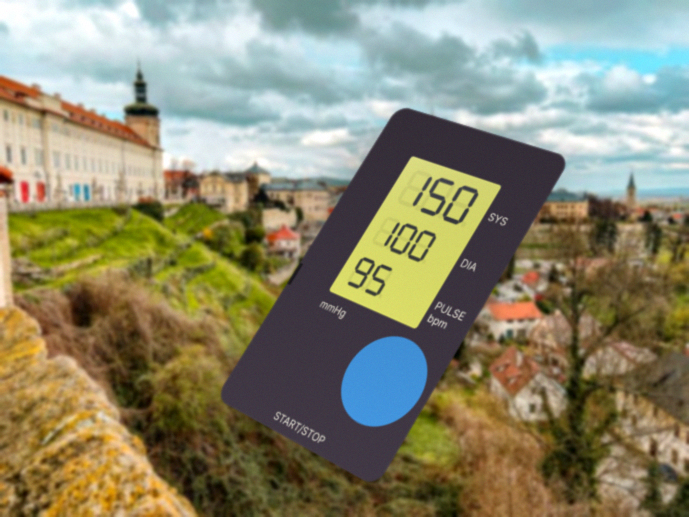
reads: value=100 unit=mmHg
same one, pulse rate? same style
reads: value=95 unit=bpm
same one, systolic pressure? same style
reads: value=150 unit=mmHg
